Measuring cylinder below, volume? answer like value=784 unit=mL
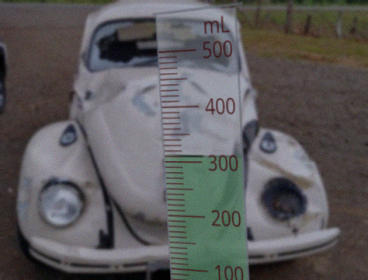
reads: value=310 unit=mL
